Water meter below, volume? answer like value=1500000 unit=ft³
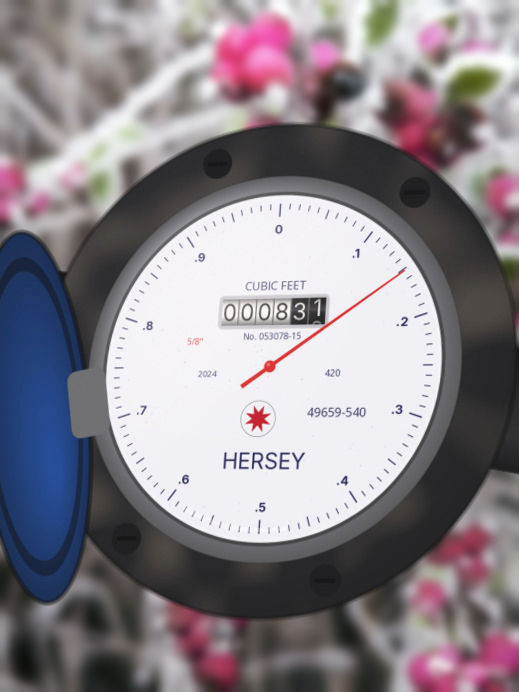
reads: value=831.15 unit=ft³
